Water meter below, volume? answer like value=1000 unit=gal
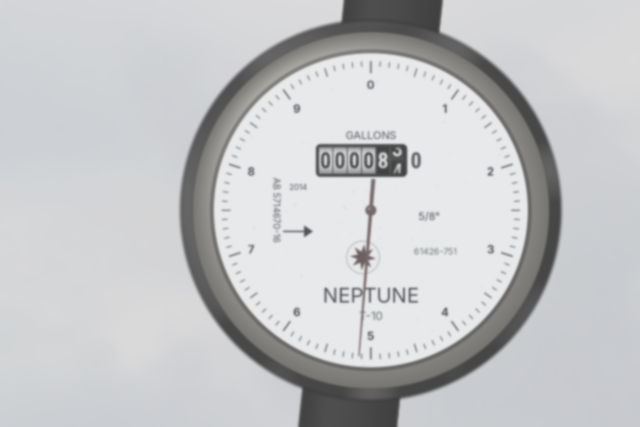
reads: value=835.1 unit=gal
